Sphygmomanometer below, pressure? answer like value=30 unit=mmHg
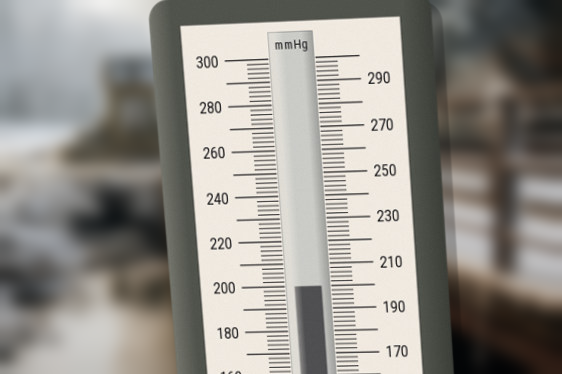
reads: value=200 unit=mmHg
